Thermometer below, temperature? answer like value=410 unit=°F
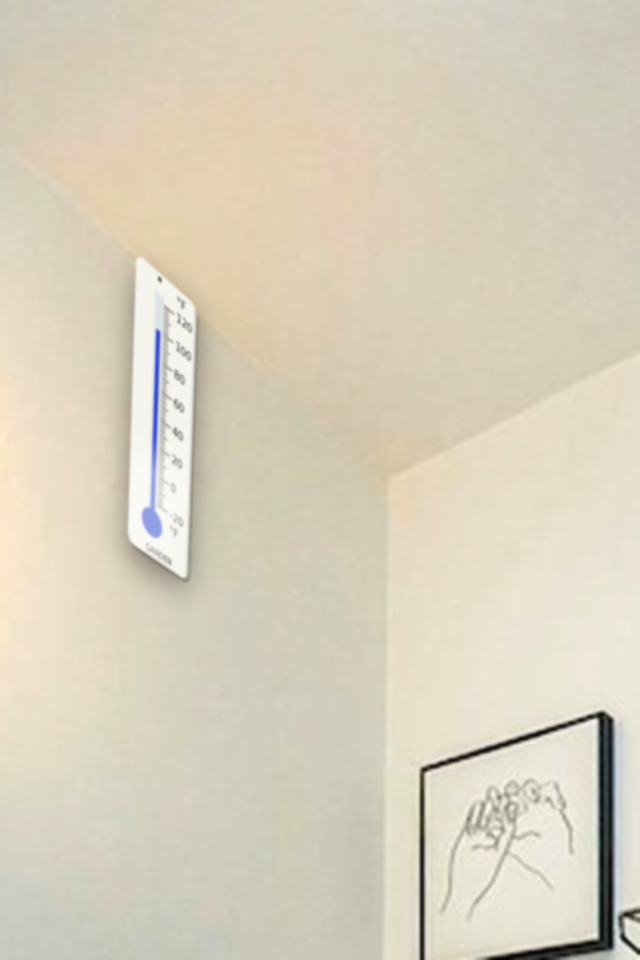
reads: value=100 unit=°F
